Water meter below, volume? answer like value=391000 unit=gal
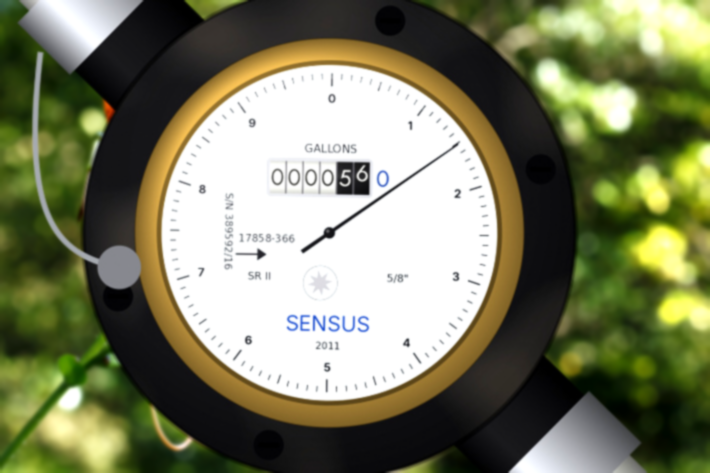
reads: value=561.5 unit=gal
